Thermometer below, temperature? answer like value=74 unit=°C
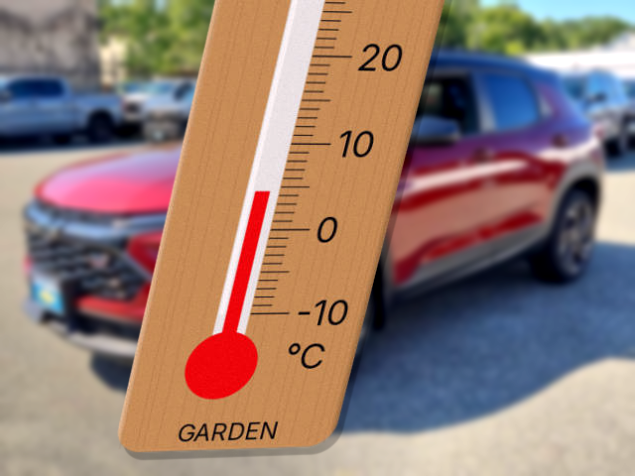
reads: value=4.5 unit=°C
